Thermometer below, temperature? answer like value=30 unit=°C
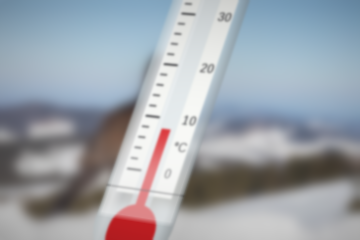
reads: value=8 unit=°C
